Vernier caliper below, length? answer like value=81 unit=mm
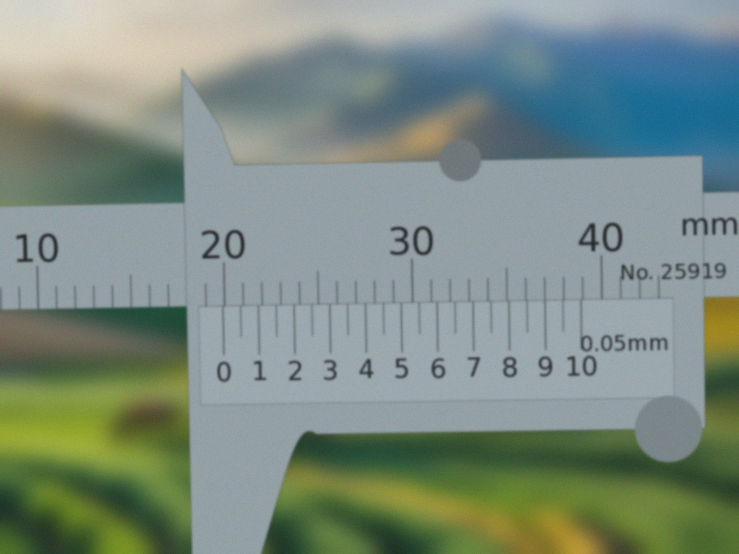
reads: value=19.9 unit=mm
